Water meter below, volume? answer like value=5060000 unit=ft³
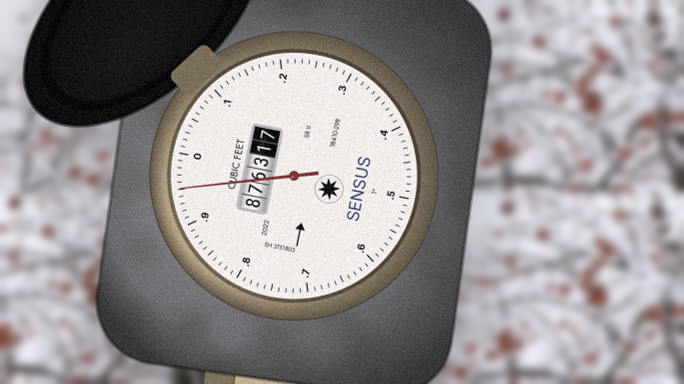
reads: value=876316.95 unit=ft³
